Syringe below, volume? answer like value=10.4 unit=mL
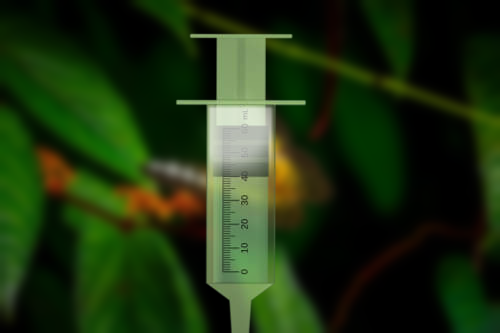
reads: value=40 unit=mL
